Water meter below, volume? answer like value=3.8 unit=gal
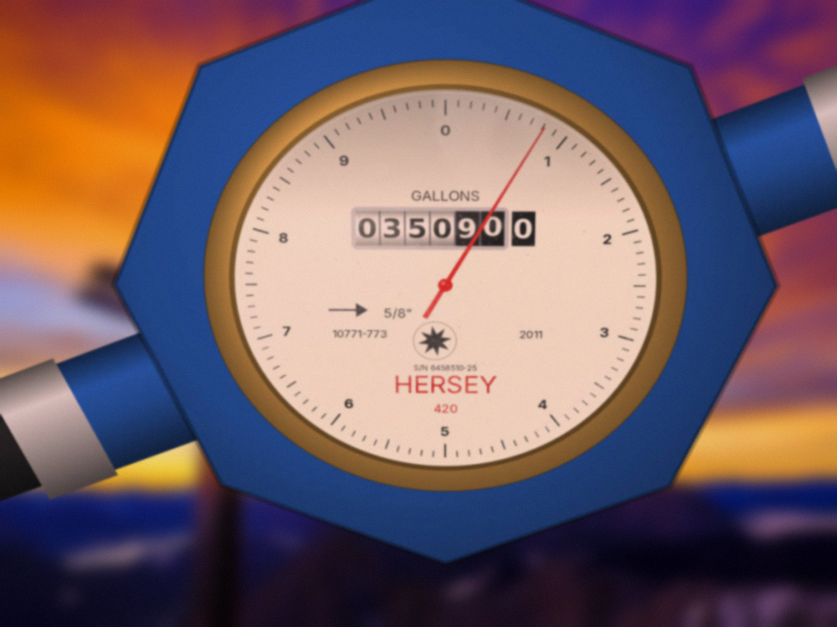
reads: value=350900.8 unit=gal
